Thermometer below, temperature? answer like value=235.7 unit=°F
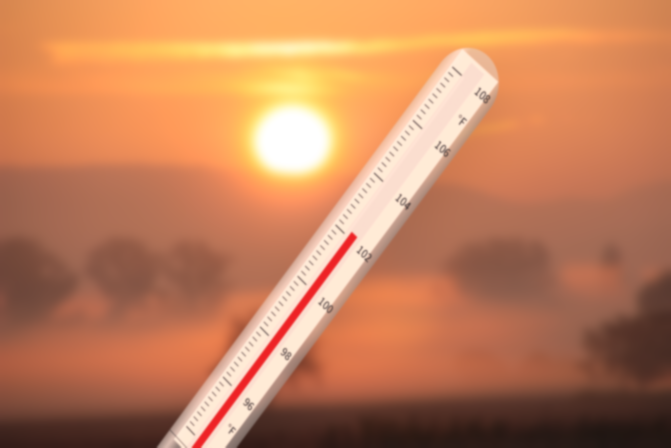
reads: value=102.2 unit=°F
